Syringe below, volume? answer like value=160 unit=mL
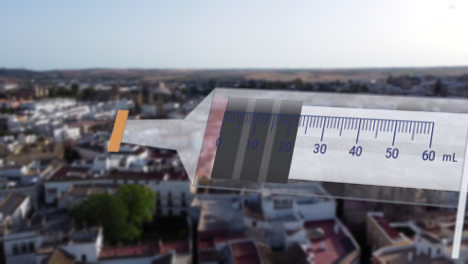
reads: value=0 unit=mL
